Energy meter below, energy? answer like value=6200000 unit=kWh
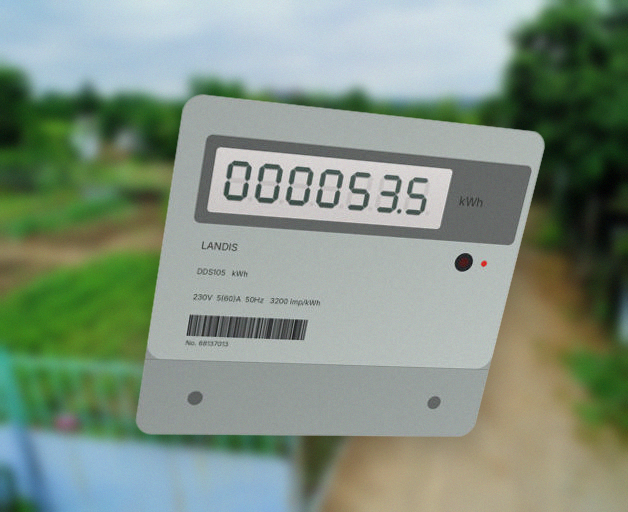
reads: value=53.5 unit=kWh
